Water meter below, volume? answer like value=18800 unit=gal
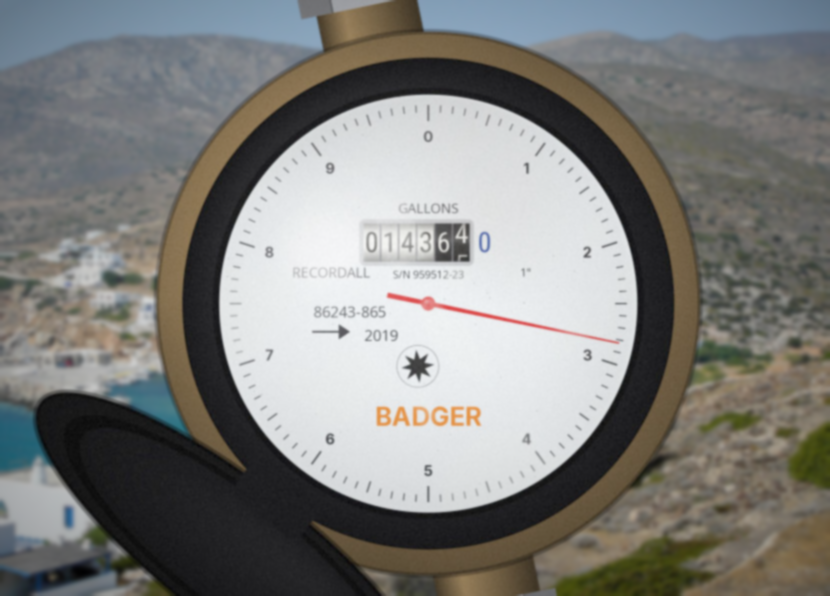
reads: value=143642.8 unit=gal
